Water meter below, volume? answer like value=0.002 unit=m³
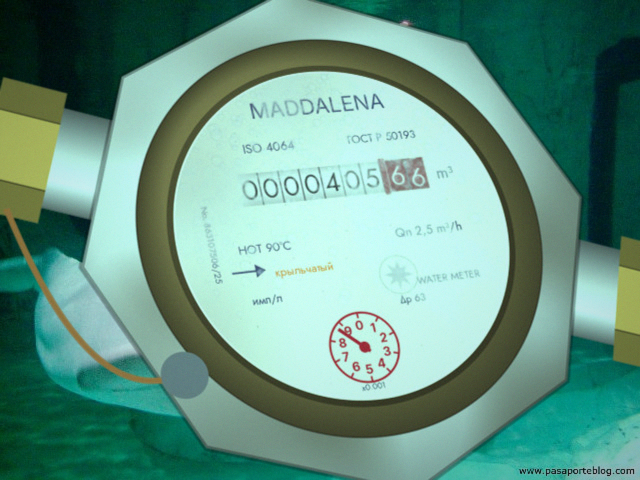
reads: value=405.658 unit=m³
